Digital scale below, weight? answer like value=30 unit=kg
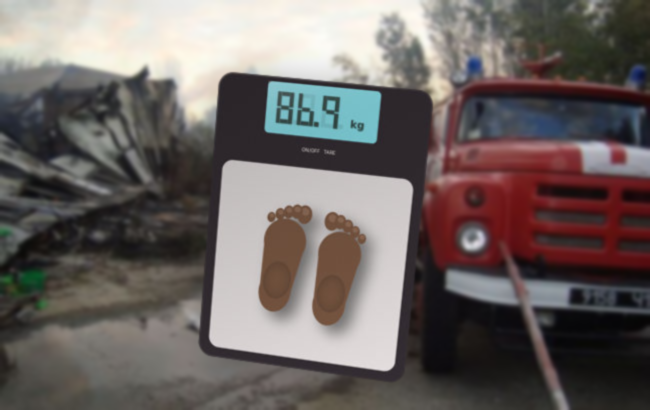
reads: value=86.9 unit=kg
